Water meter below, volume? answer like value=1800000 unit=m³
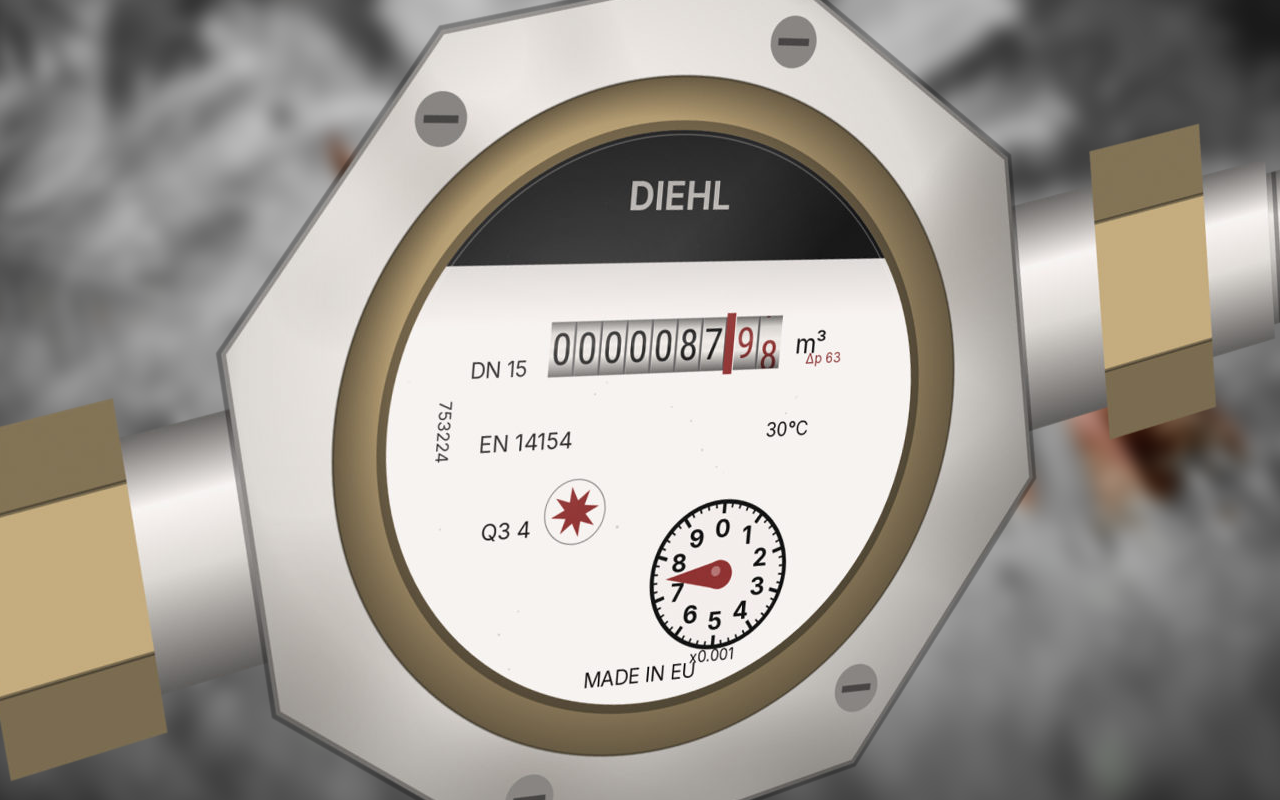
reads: value=87.977 unit=m³
